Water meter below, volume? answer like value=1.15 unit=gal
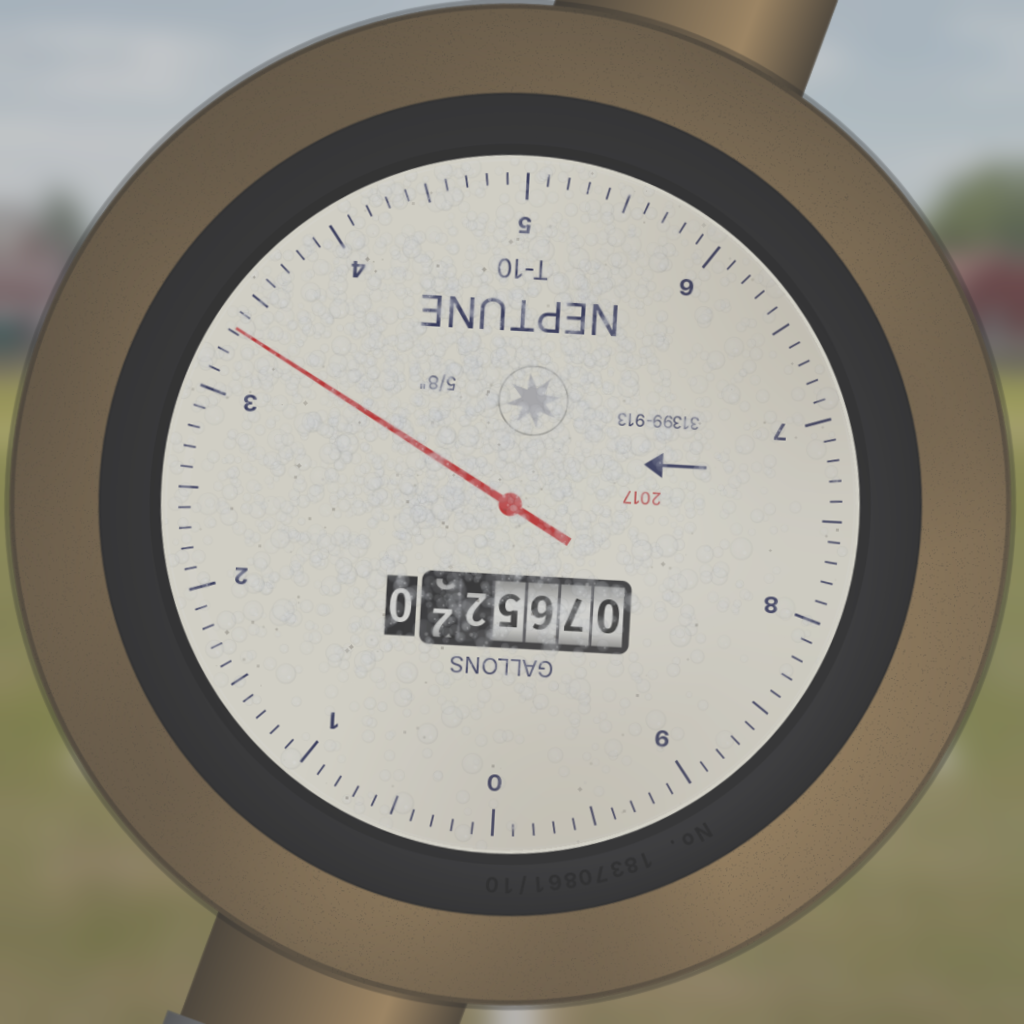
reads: value=765223.3 unit=gal
